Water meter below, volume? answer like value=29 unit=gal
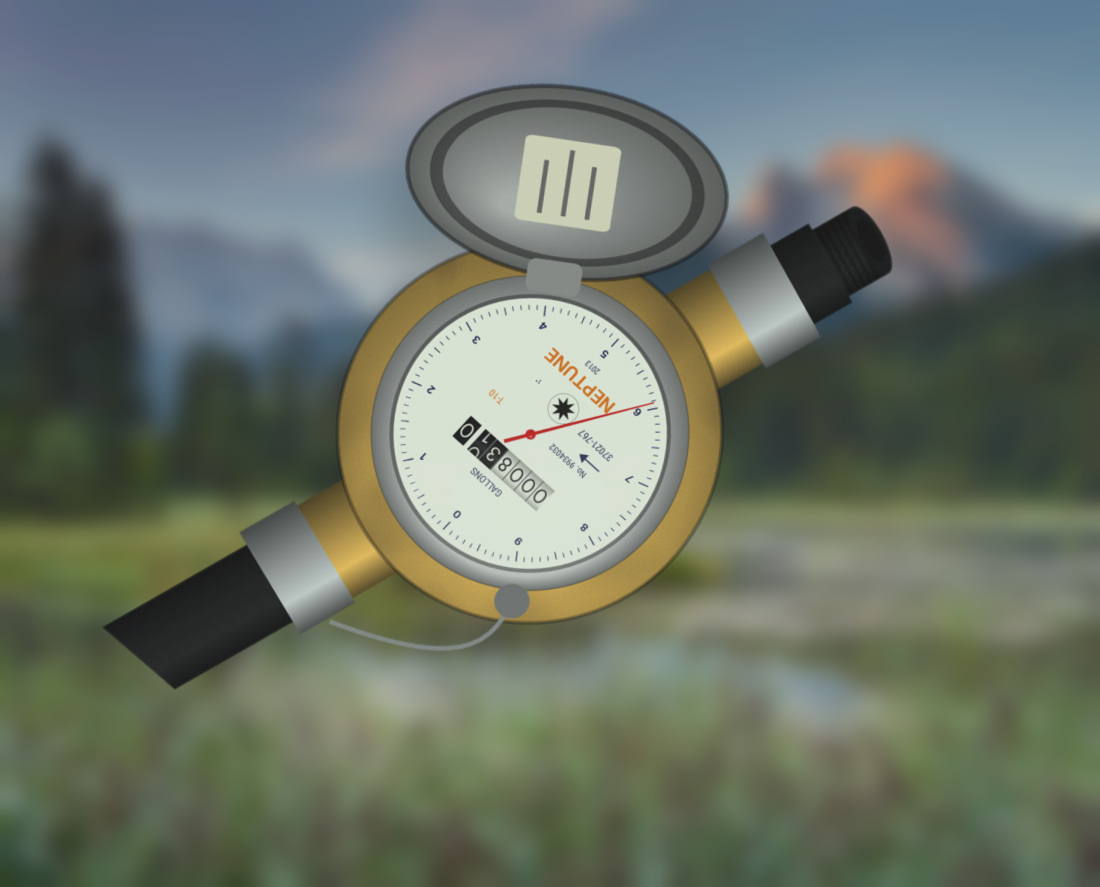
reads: value=8305.9 unit=gal
